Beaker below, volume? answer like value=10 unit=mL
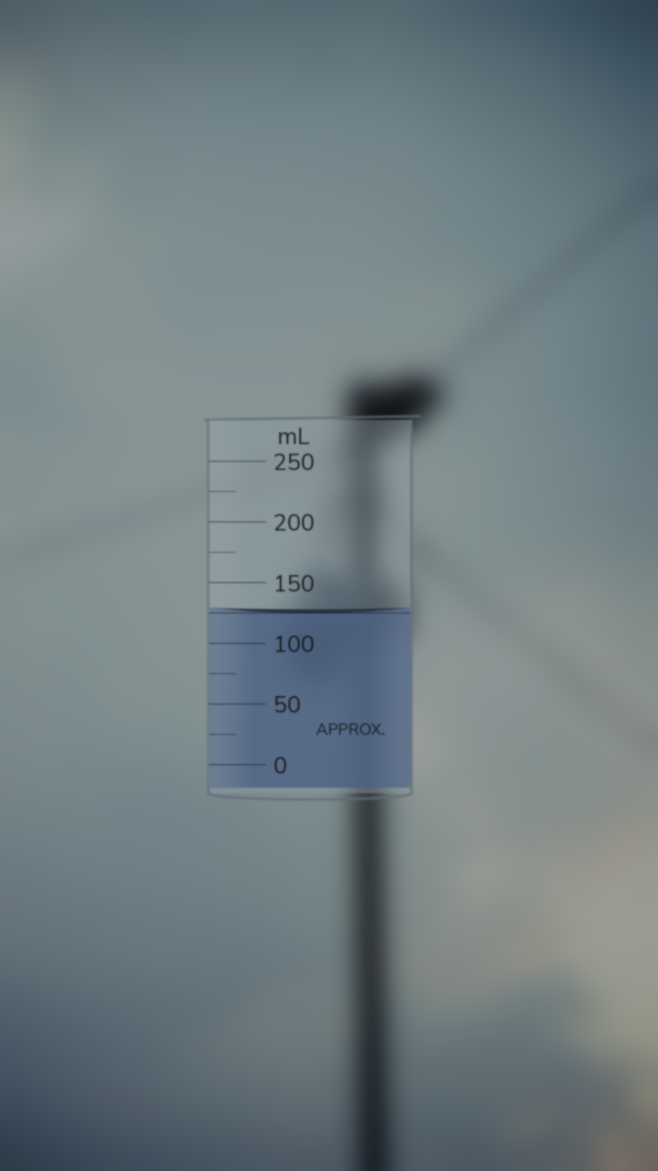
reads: value=125 unit=mL
